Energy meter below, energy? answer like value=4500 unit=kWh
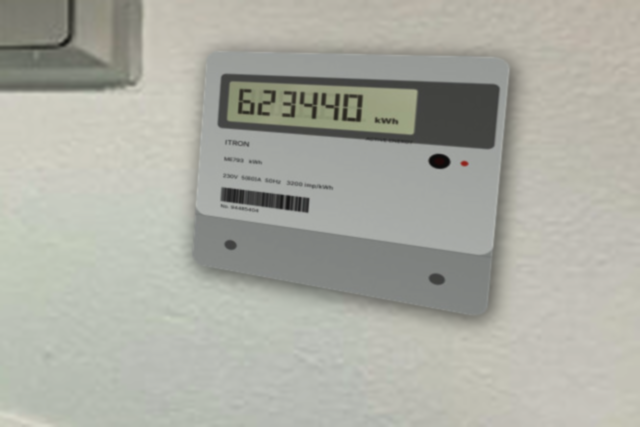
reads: value=623440 unit=kWh
